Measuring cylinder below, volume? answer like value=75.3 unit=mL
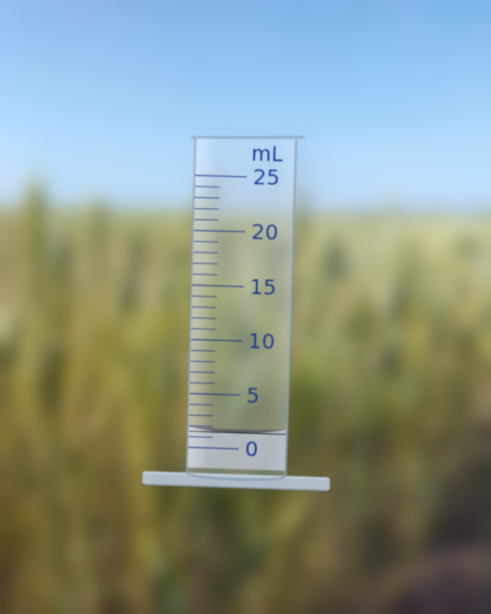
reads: value=1.5 unit=mL
